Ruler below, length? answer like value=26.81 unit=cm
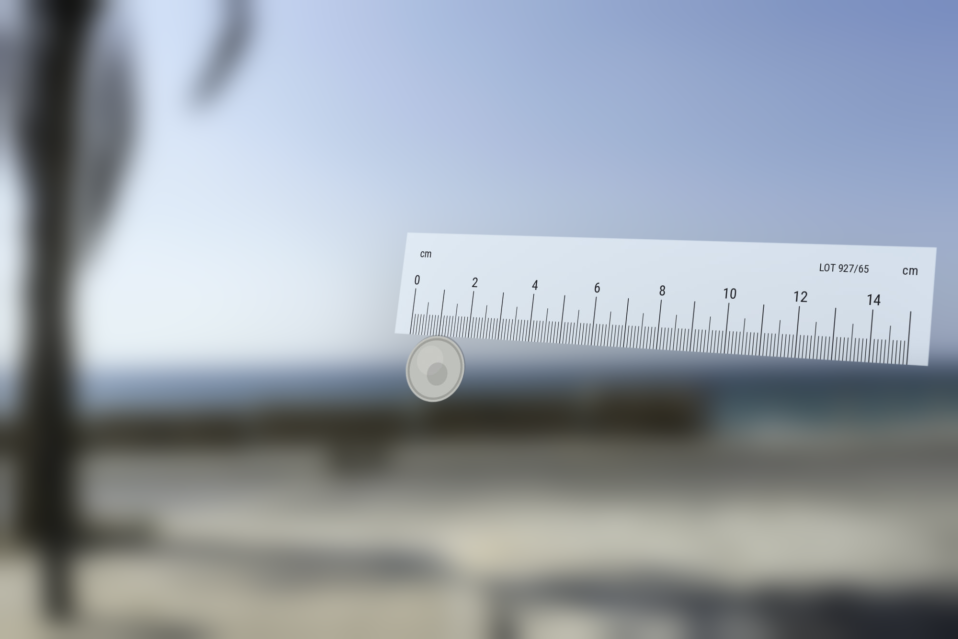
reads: value=2 unit=cm
